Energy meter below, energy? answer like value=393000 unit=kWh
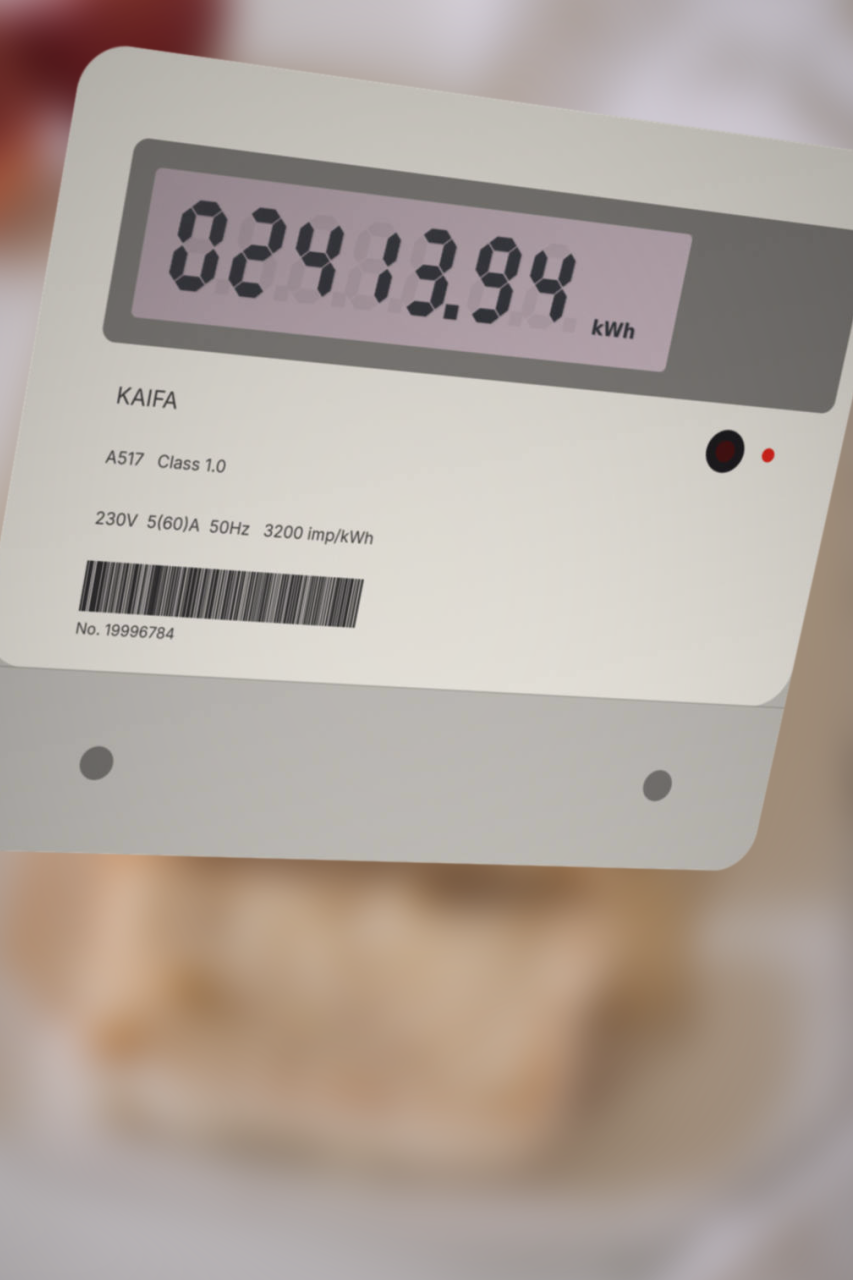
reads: value=2413.94 unit=kWh
